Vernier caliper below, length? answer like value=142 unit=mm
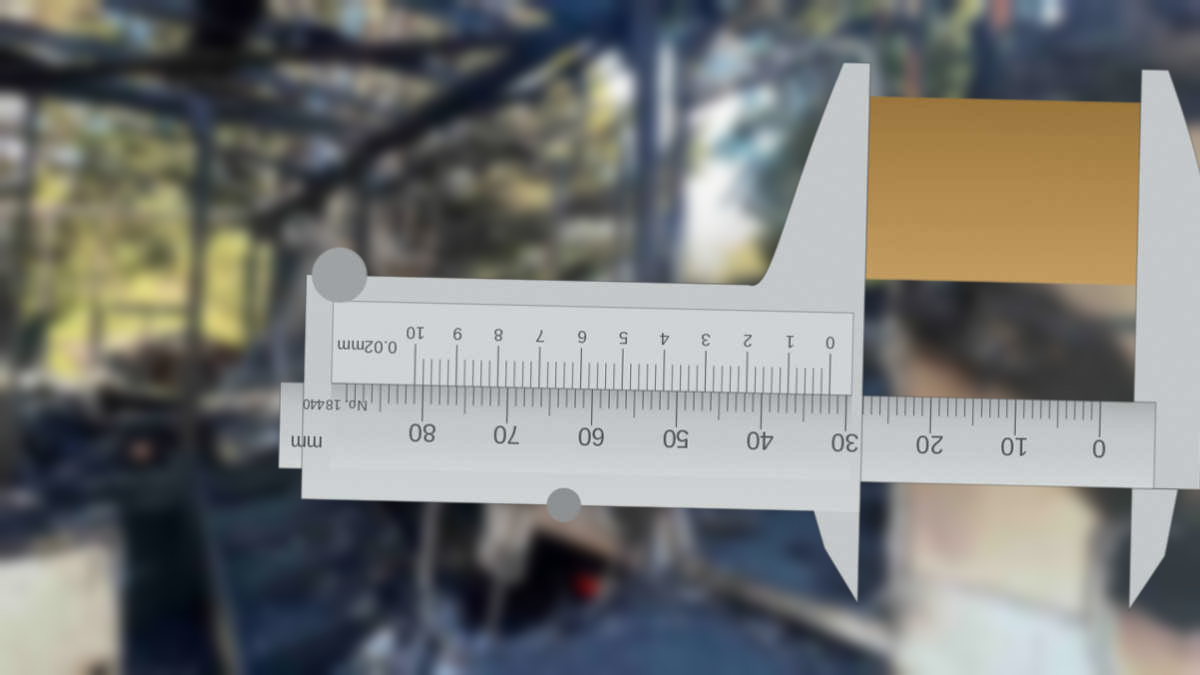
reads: value=32.0 unit=mm
